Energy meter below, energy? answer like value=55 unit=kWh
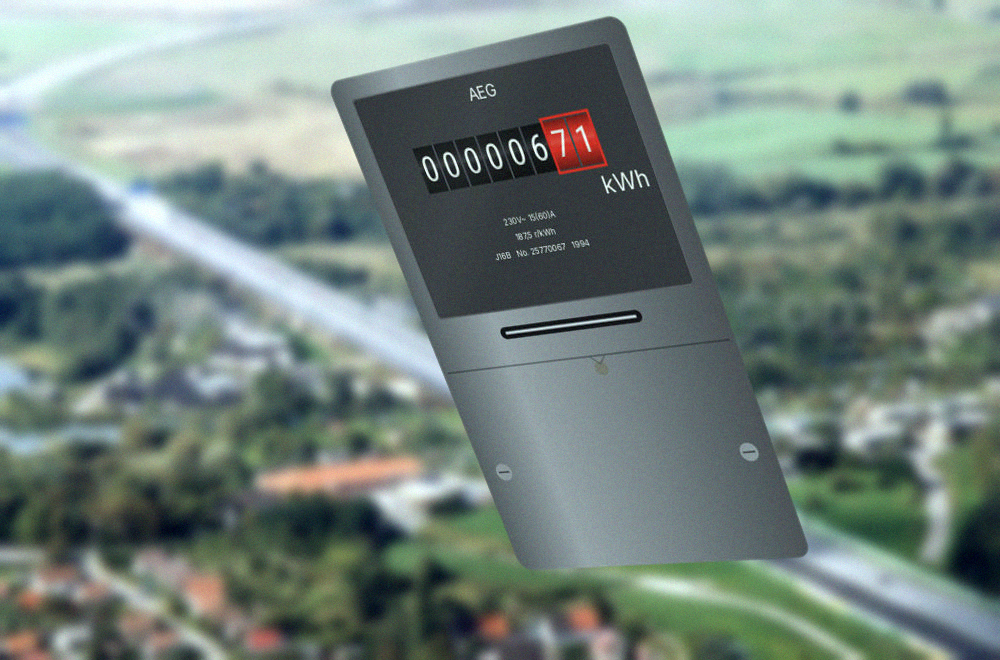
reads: value=6.71 unit=kWh
